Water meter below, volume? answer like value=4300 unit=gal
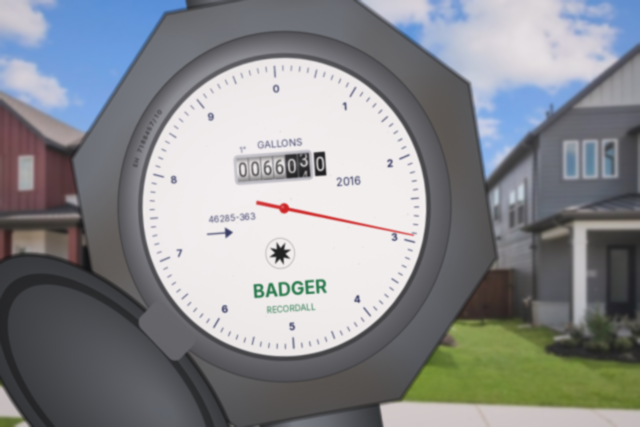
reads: value=66032.9 unit=gal
